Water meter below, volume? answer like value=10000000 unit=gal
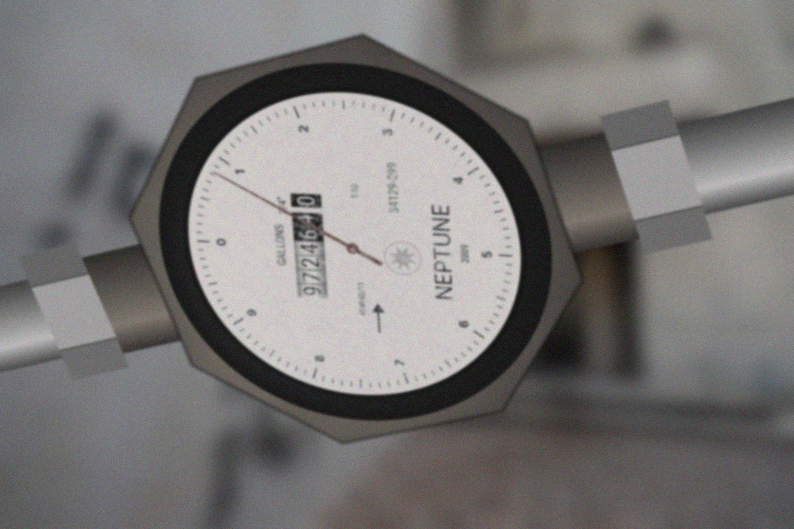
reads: value=9724640.8 unit=gal
